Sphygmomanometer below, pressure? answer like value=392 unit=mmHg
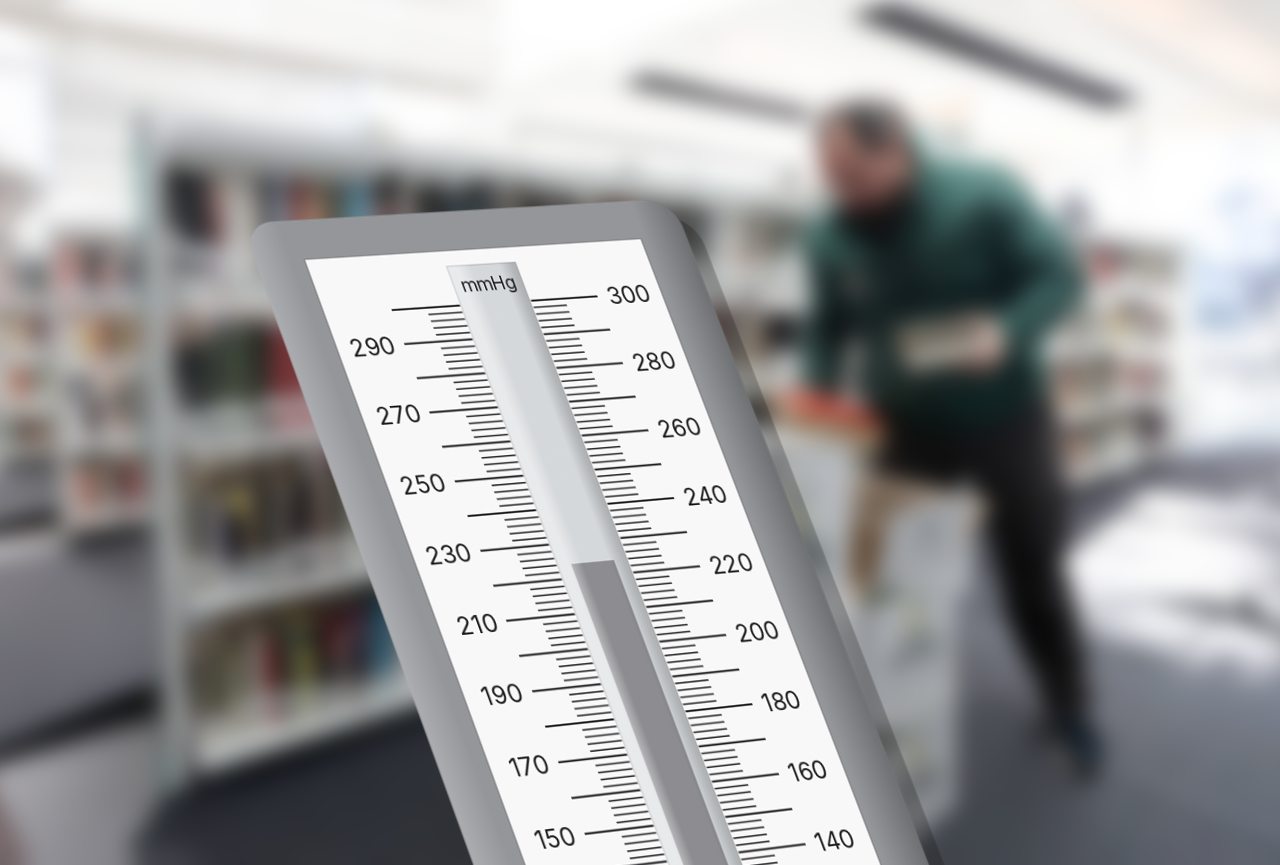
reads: value=224 unit=mmHg
